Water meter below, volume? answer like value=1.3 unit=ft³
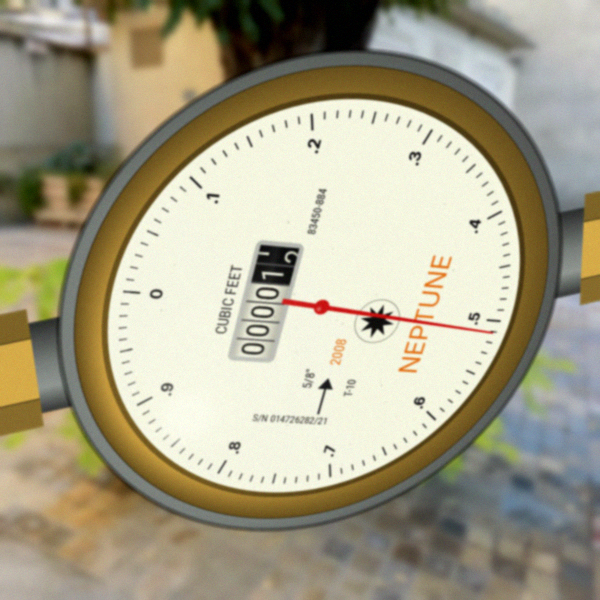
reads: value=11.51 unit=ft³
